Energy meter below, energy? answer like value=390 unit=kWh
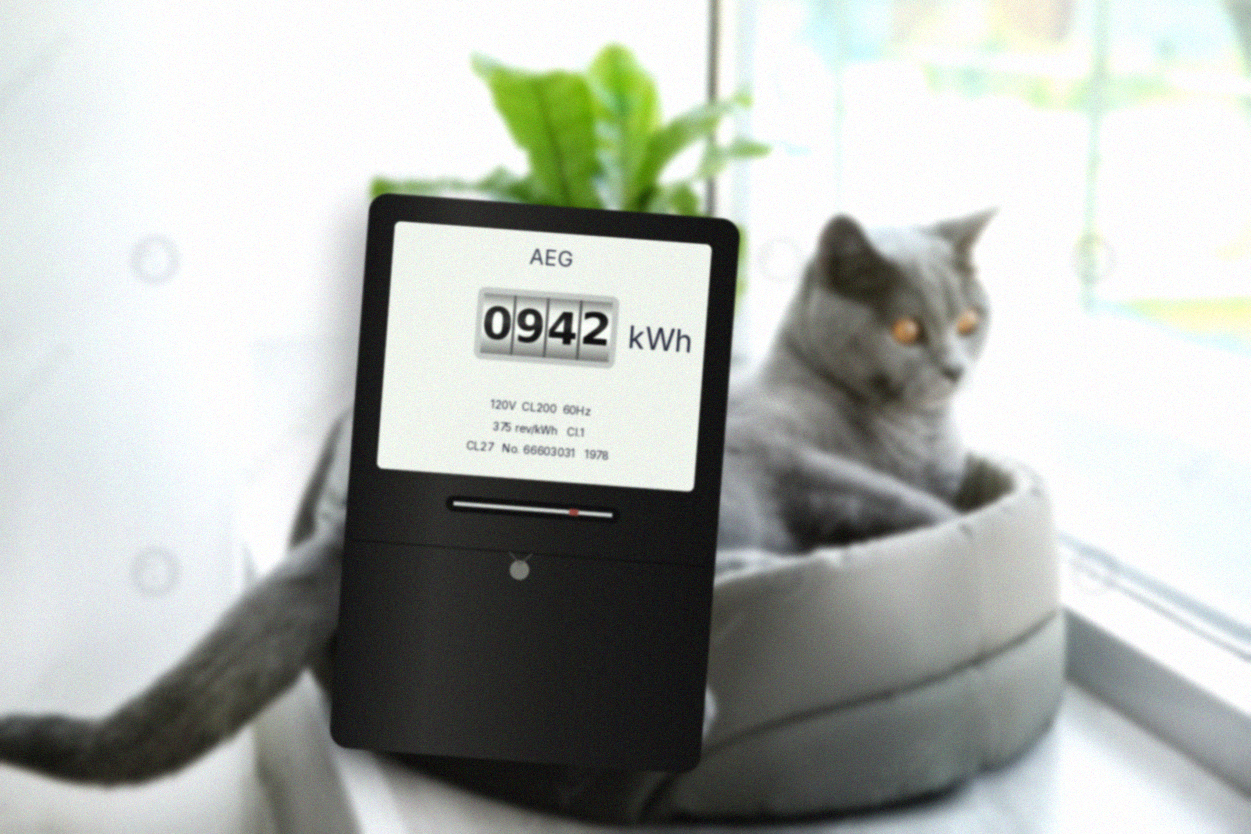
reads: value=942 unit=kWh
